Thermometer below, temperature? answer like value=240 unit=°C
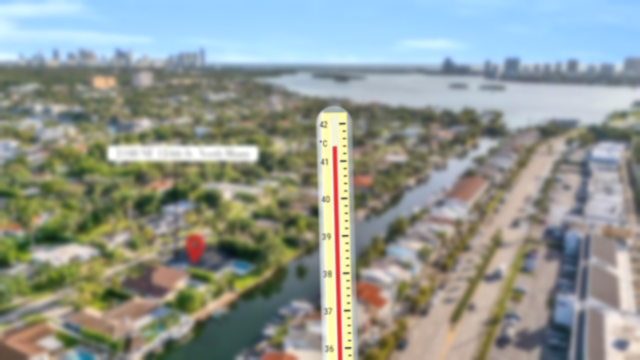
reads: value=41.4 unit=°C
